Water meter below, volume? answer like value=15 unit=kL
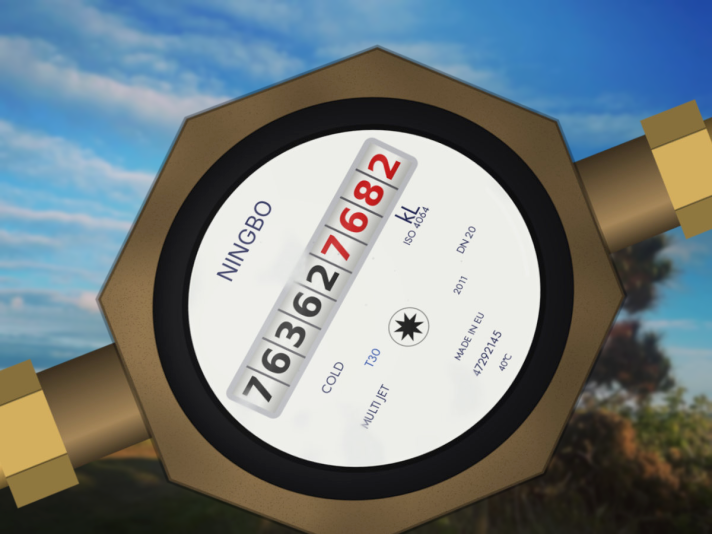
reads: value=76362.7682 unit=kL
